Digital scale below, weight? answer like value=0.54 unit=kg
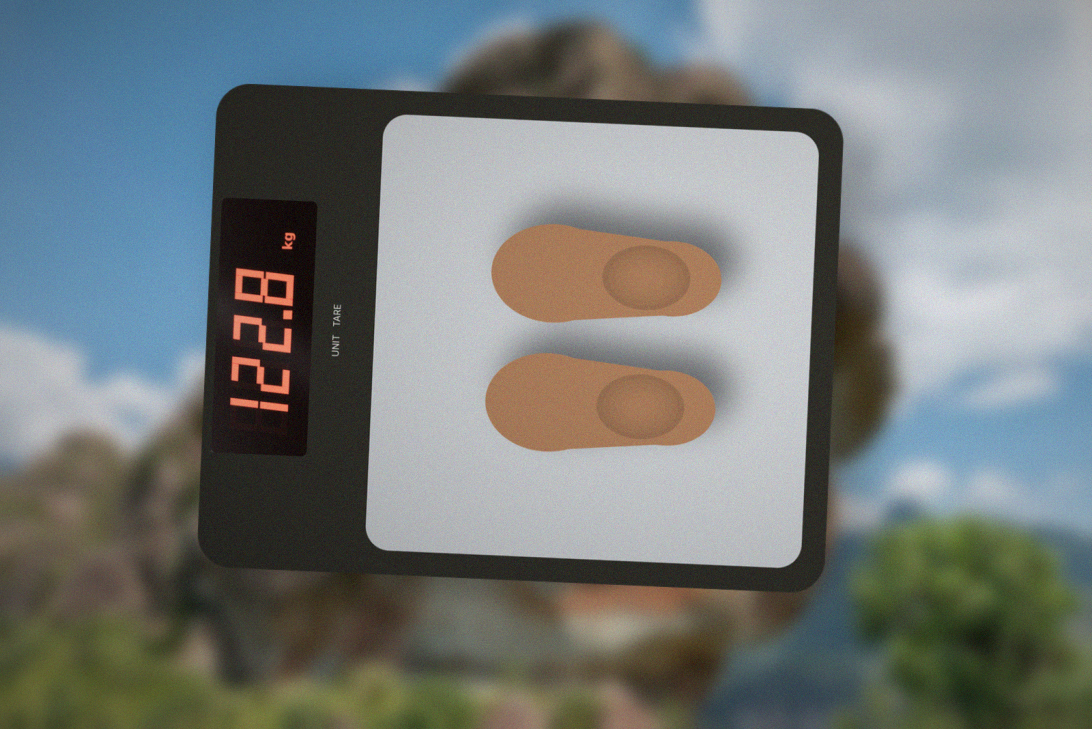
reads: value=122.8 unit=kg
